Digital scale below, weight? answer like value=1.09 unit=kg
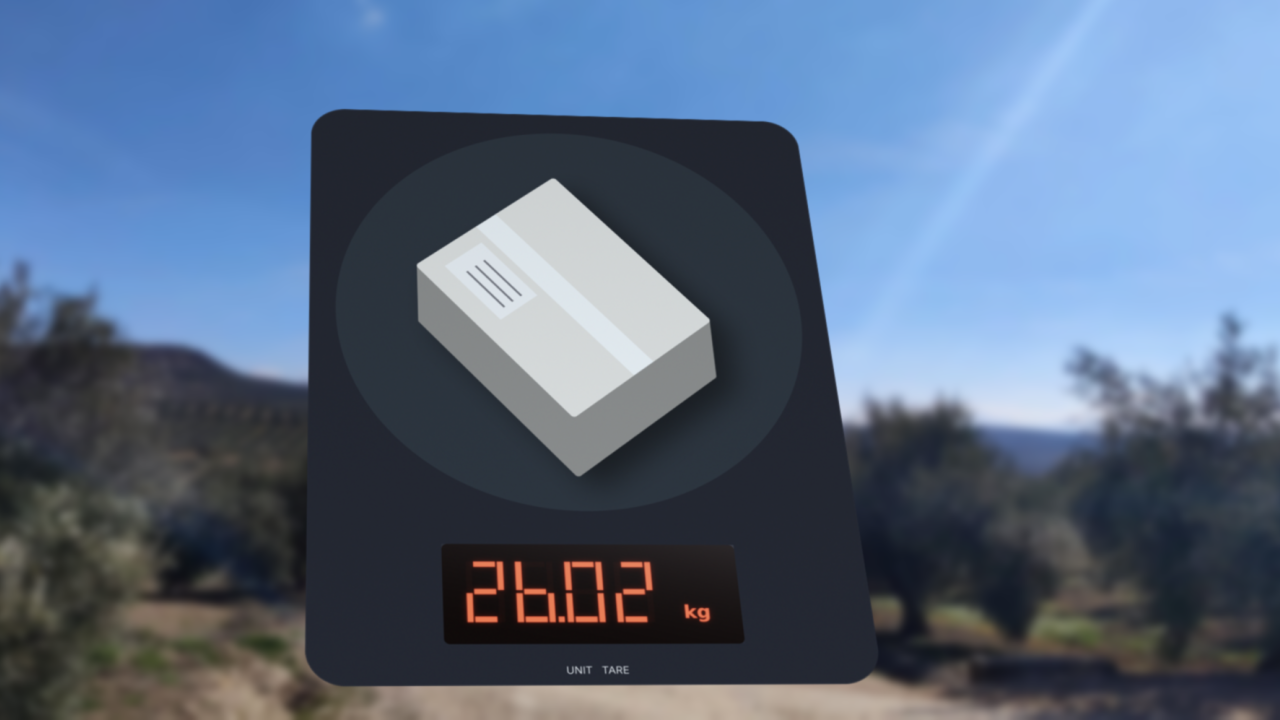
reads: value=26.02 unit=kg
